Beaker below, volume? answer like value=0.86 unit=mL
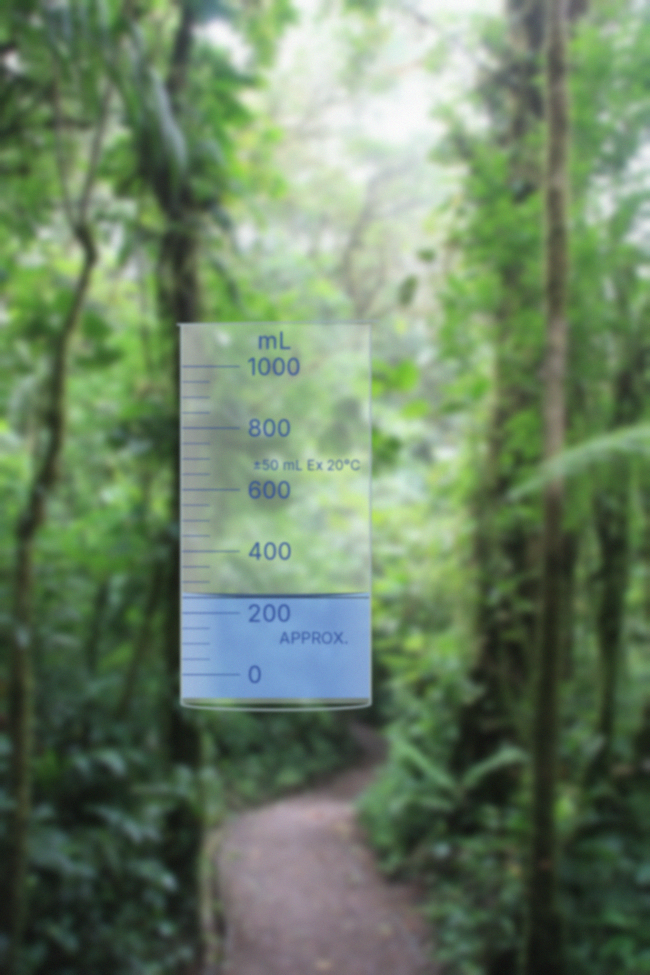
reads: value=250 unit=mL
